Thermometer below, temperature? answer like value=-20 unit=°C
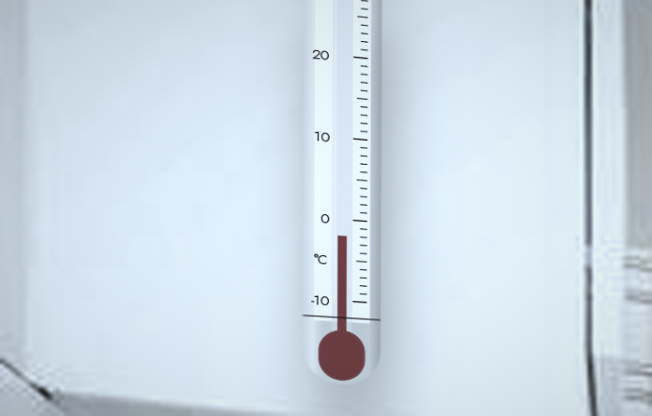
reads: value=-2 unit=°C
